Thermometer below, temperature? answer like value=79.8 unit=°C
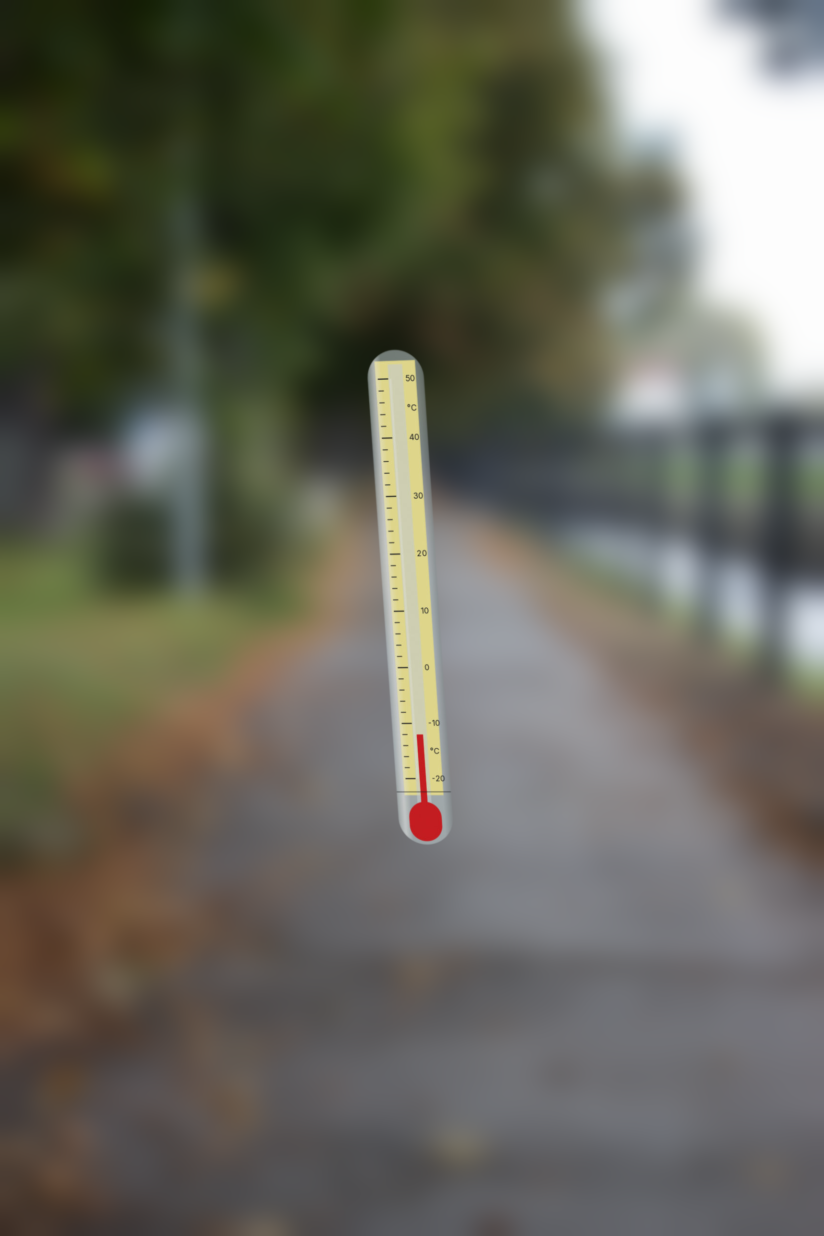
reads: value=-12 unit=°C
